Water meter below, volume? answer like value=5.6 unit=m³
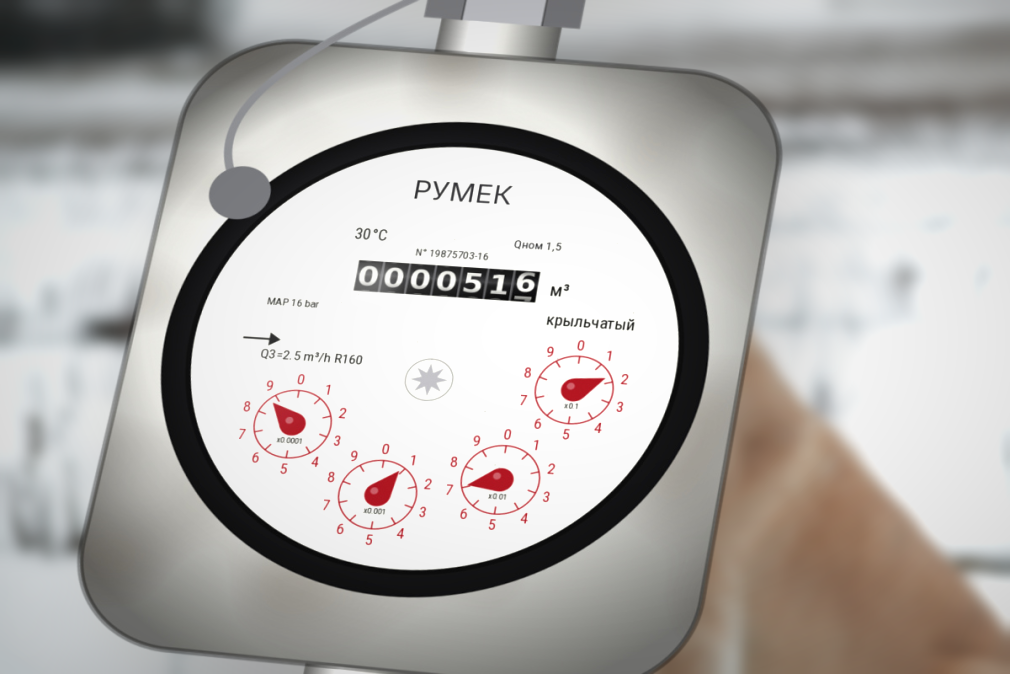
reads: value=516.1708 unit=m³
